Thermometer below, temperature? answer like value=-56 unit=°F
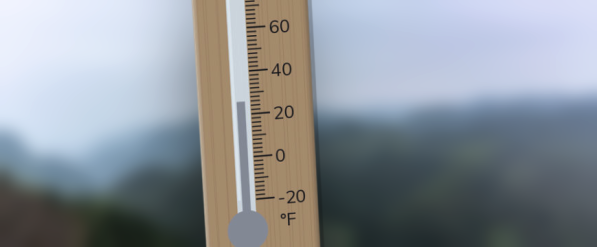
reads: value=26 unit=°F
